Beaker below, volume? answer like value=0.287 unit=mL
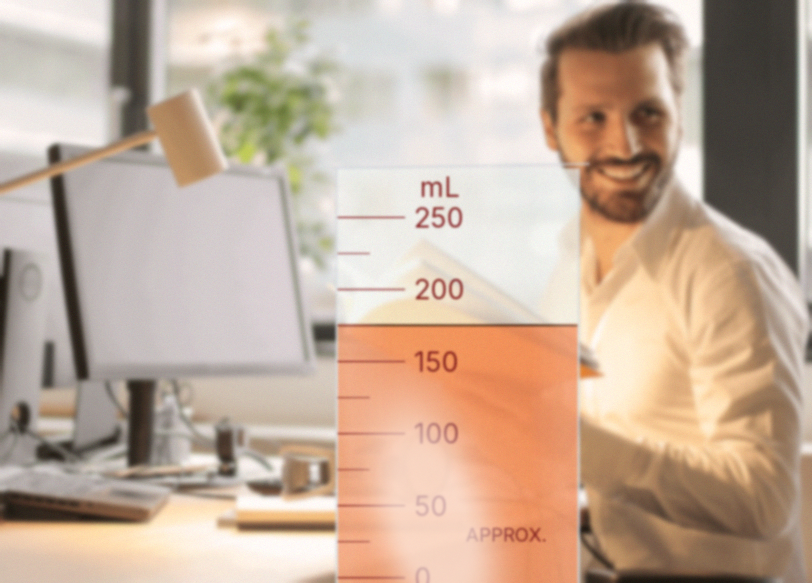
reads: value=175 unit=mL
